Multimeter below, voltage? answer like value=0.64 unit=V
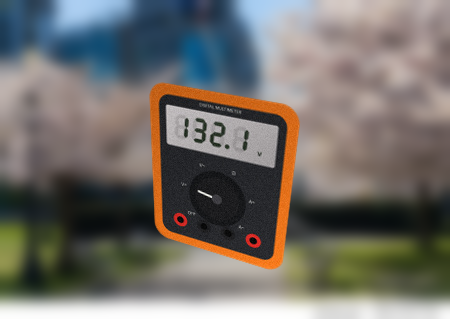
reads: value=132.1 unit=V
